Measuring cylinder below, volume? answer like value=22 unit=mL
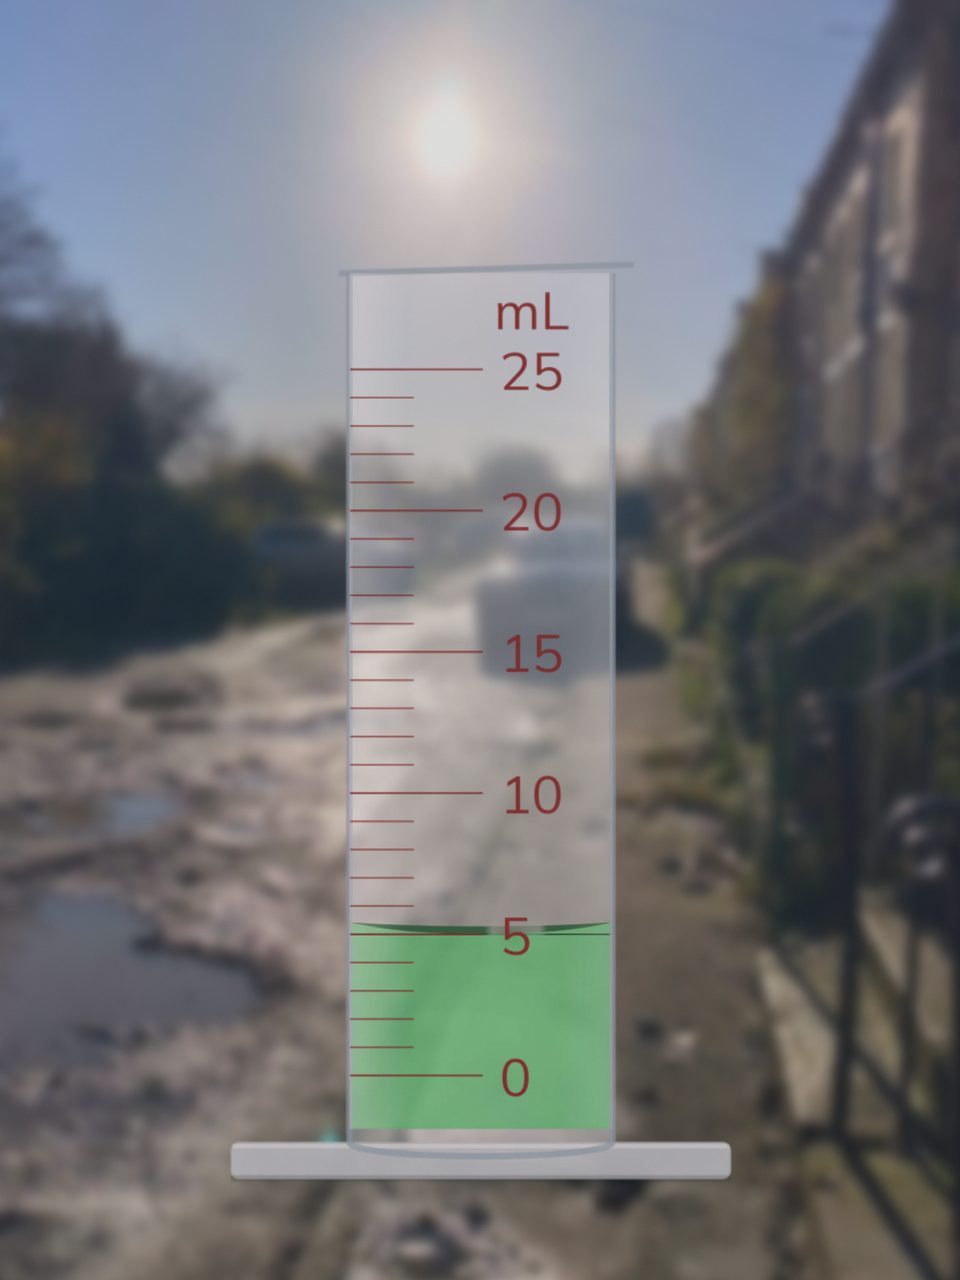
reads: value=5 unit=mL
